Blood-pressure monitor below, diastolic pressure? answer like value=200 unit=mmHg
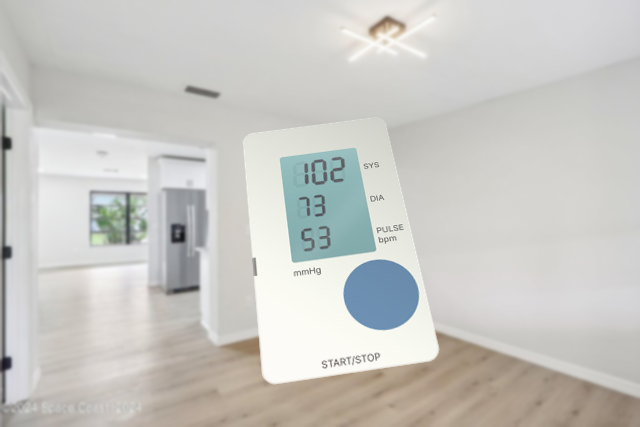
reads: value=73 unit=mmHg
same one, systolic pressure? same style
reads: value=102 unit=mmHg
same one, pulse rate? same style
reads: value=53 unit=bpm
